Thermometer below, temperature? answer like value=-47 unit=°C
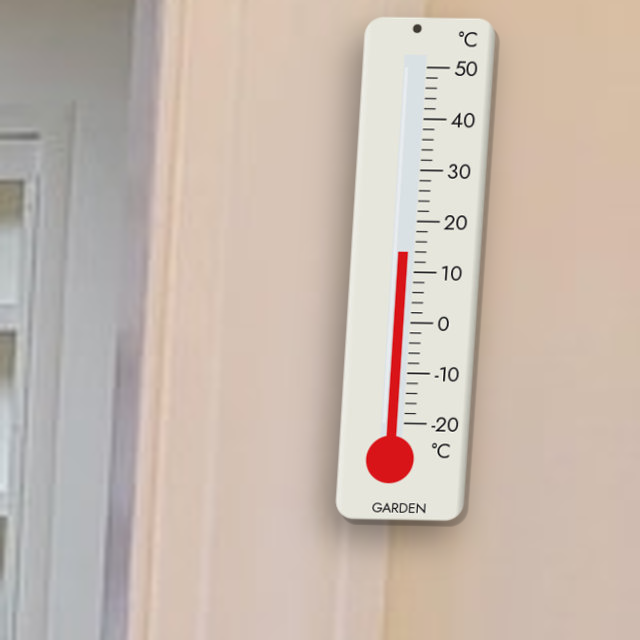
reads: value=14 unit=°C
